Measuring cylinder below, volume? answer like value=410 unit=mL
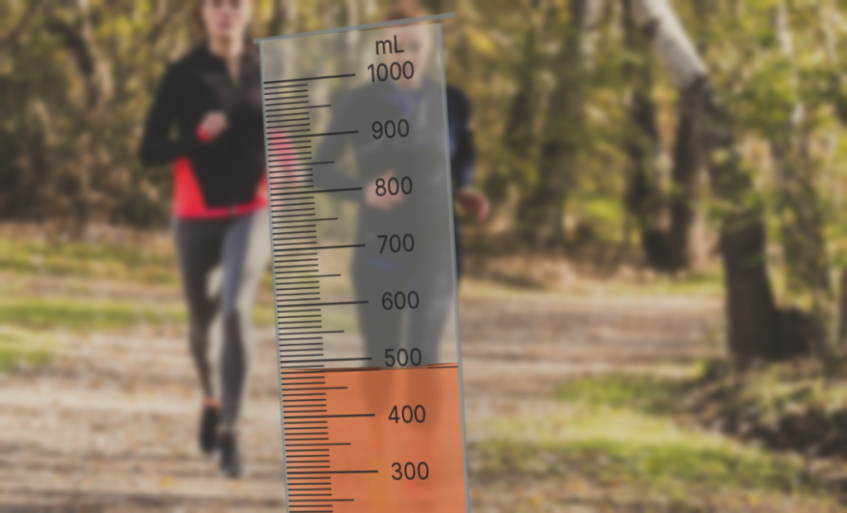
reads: value=480 unit=mL
